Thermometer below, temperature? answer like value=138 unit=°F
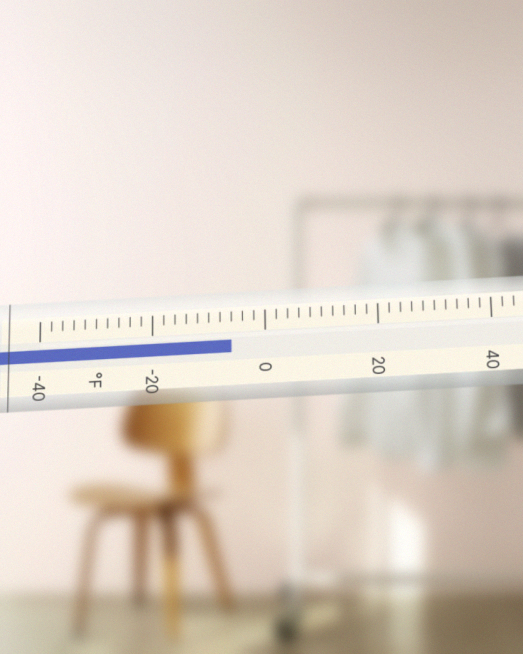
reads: value=-6 unit=°F
